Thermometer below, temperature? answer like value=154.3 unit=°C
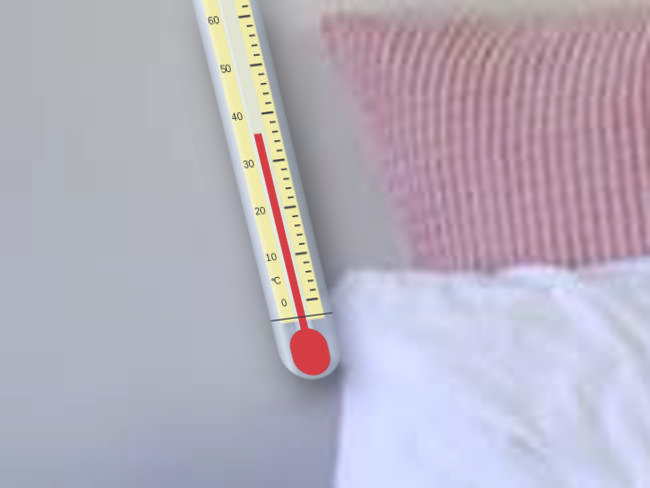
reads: value=36 unit=°C
